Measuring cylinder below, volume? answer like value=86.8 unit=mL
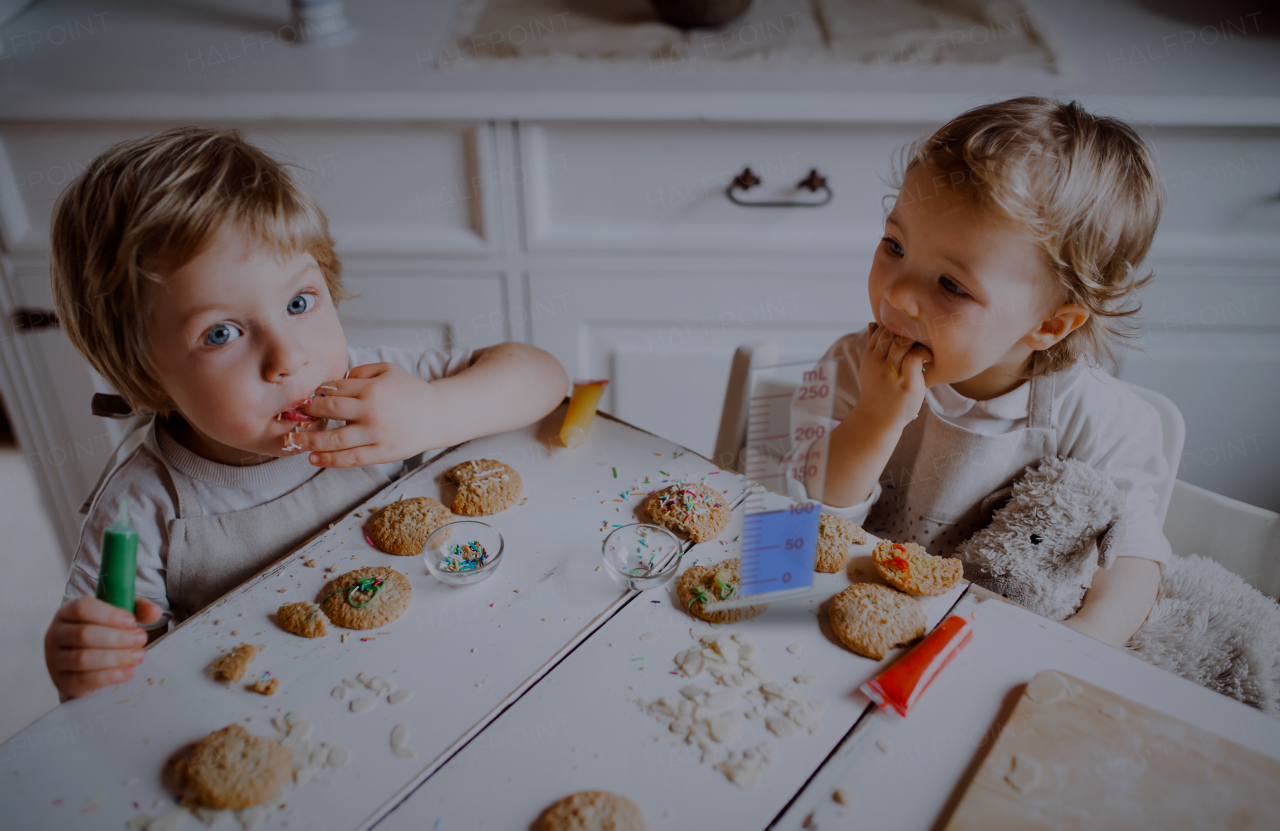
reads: value=100 unit=mL
